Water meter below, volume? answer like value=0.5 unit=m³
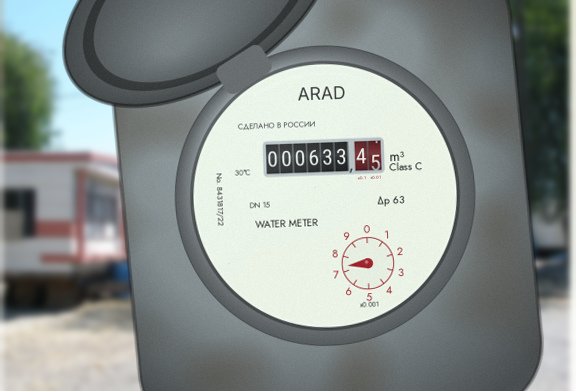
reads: value=633.447 unit=m³
